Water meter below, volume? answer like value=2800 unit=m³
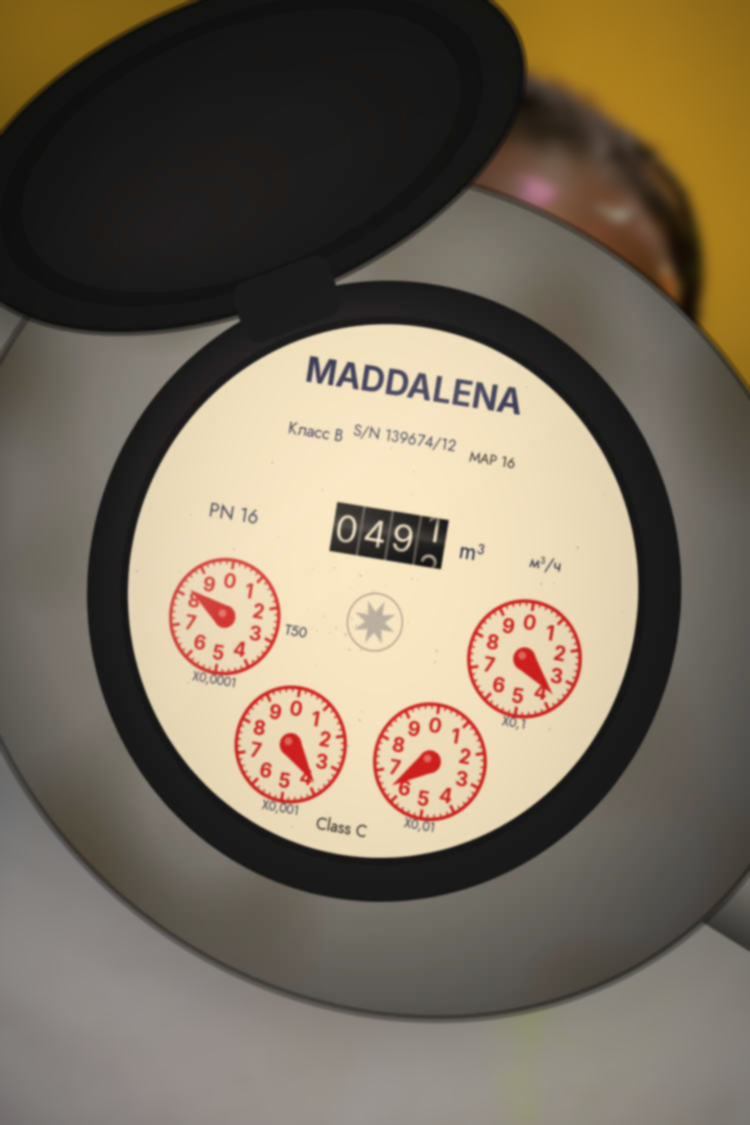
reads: value=491.3638 unit=m³
